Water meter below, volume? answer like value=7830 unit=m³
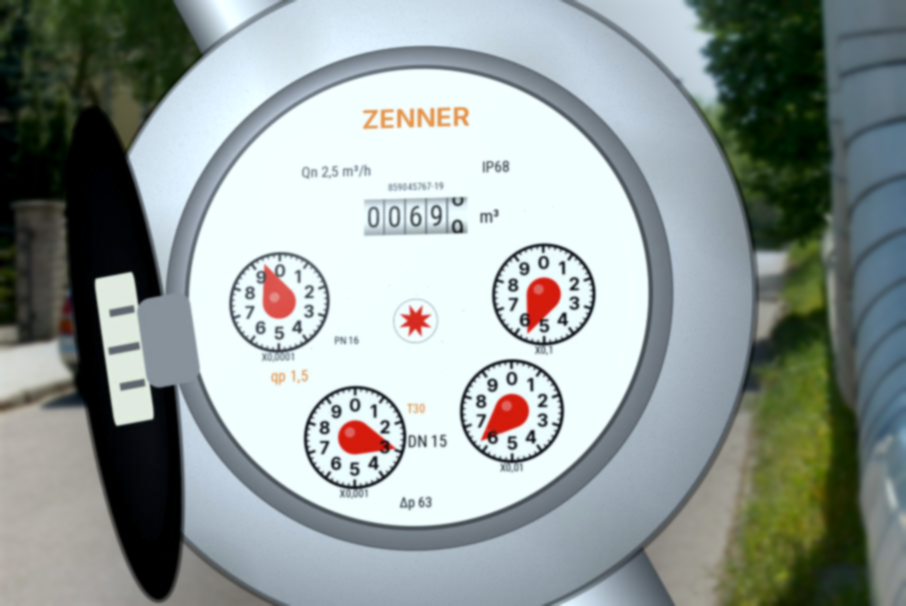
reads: value=698.5629 unit=m³
